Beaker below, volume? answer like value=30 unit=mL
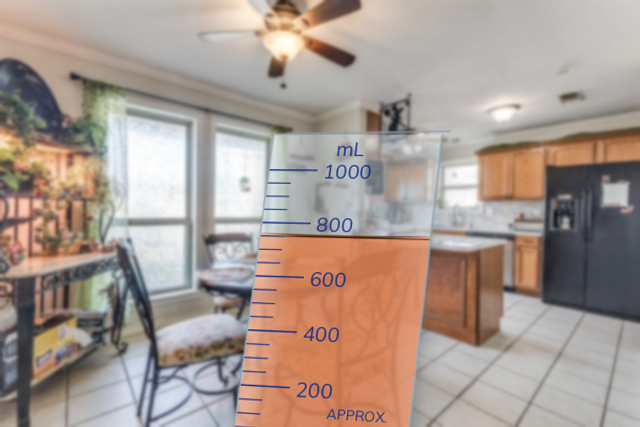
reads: value=750 unit=mL
